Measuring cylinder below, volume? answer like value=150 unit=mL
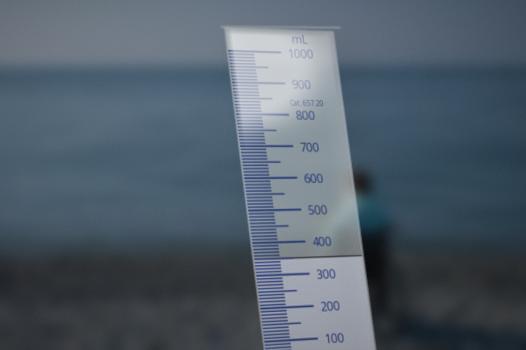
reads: value=350 unit=mL
